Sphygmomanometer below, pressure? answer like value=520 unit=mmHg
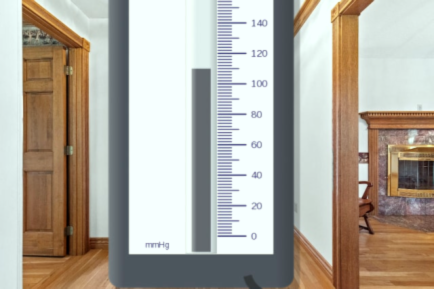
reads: value=110 unit=mmHg
